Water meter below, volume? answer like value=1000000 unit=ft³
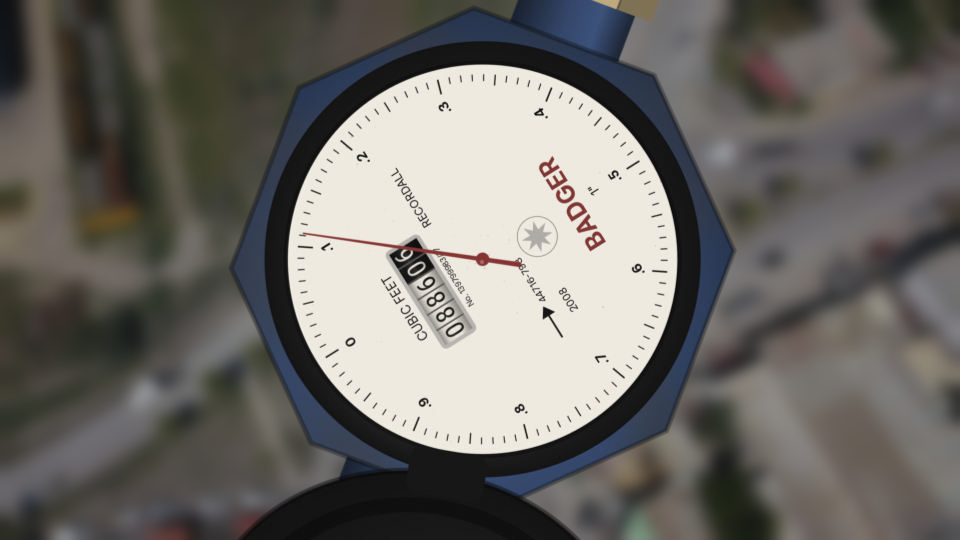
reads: value=88606.11 unit=ft³
